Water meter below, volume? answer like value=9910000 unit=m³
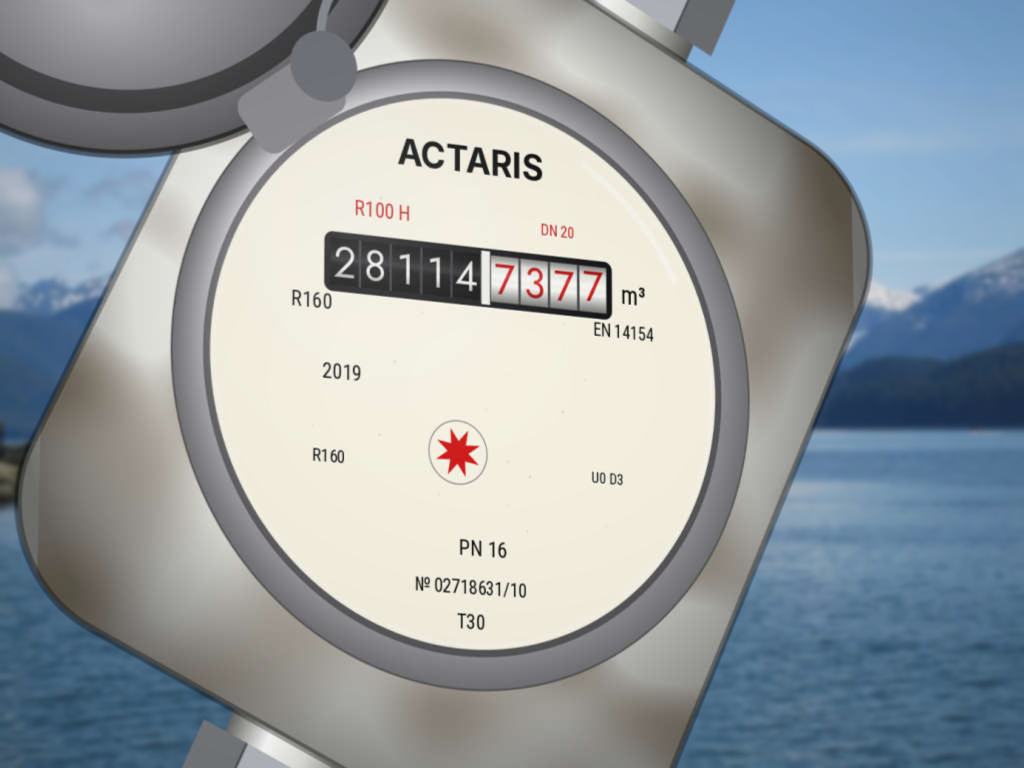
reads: value=28114.7377 unit=m³
